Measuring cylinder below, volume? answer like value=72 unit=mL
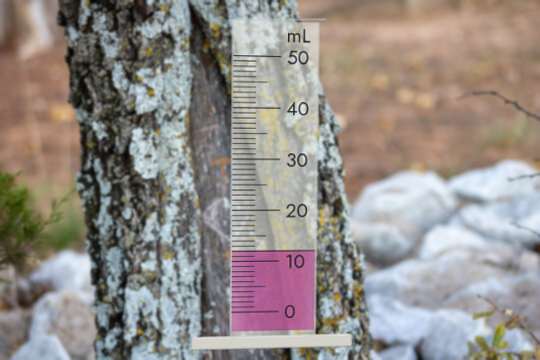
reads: value=12 unit=mL
